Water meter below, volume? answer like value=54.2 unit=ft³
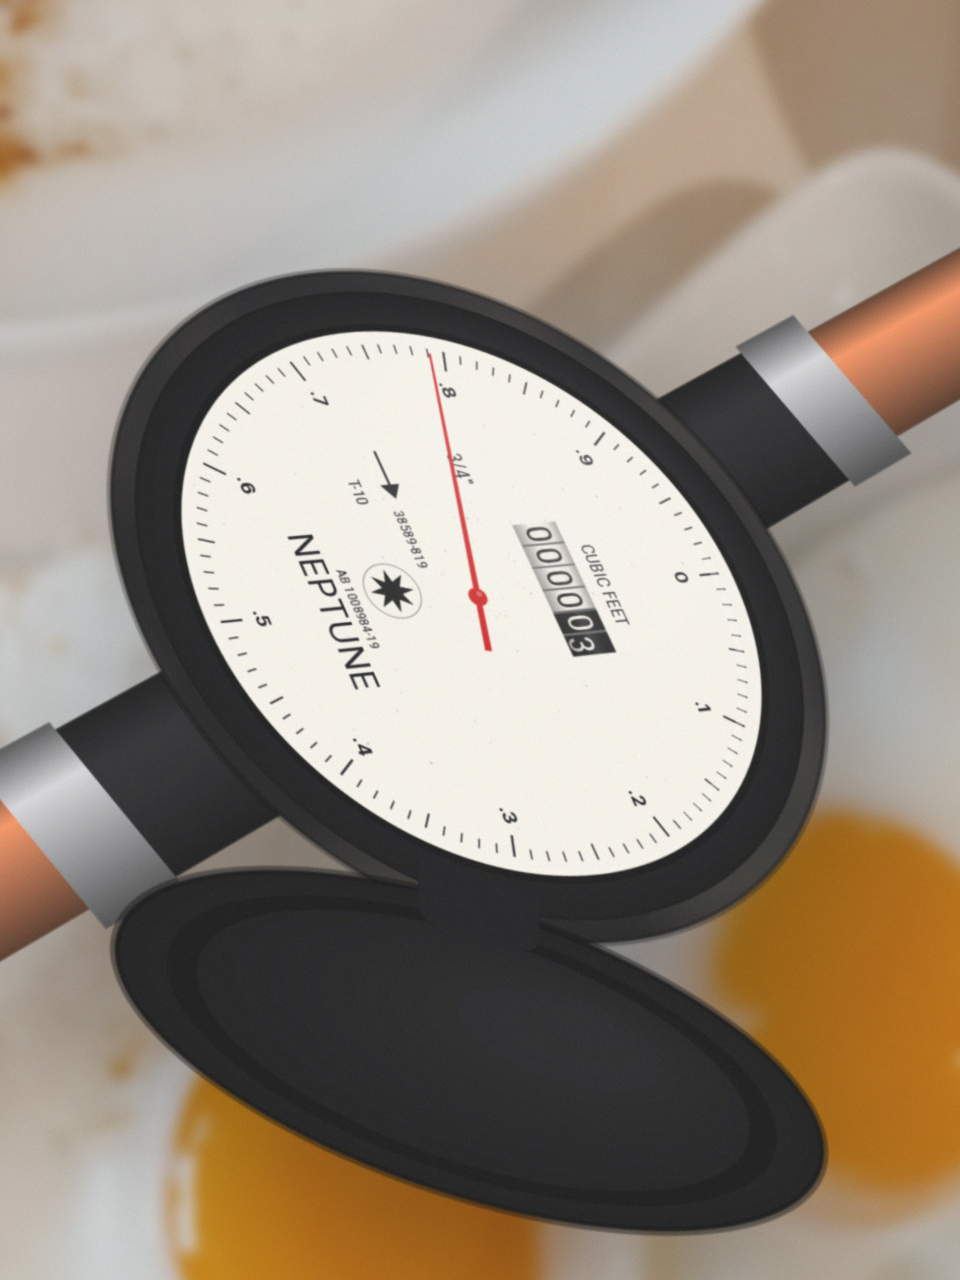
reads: value=2.79 unit=ft³
